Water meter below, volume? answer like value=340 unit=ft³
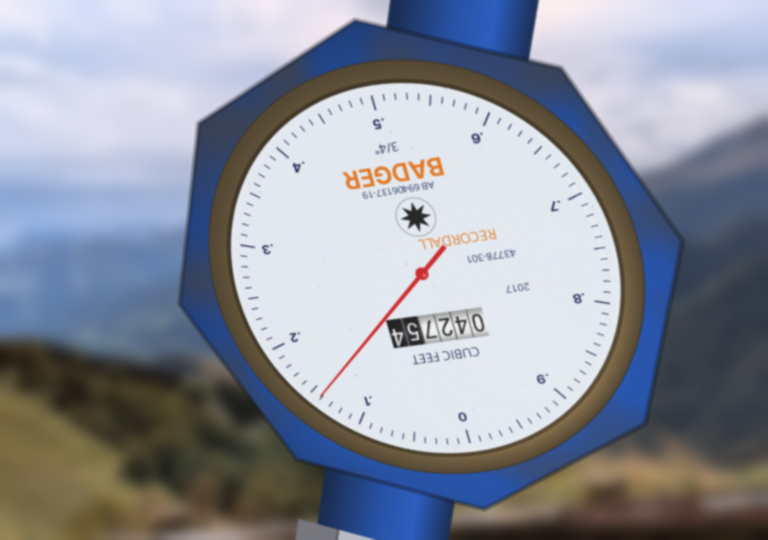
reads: value=42754.14 unit=ft³
